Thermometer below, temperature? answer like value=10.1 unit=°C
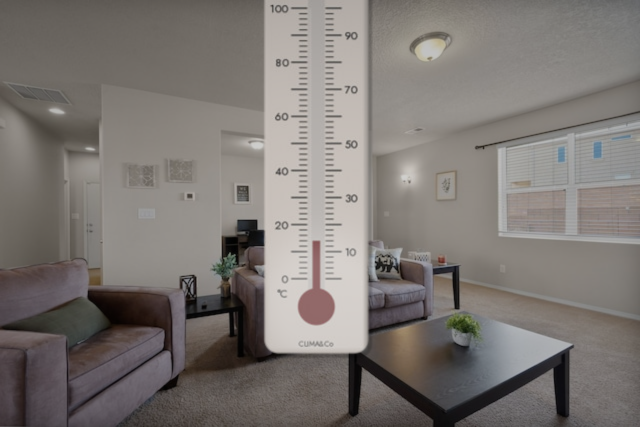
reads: value=14 unit=°C
